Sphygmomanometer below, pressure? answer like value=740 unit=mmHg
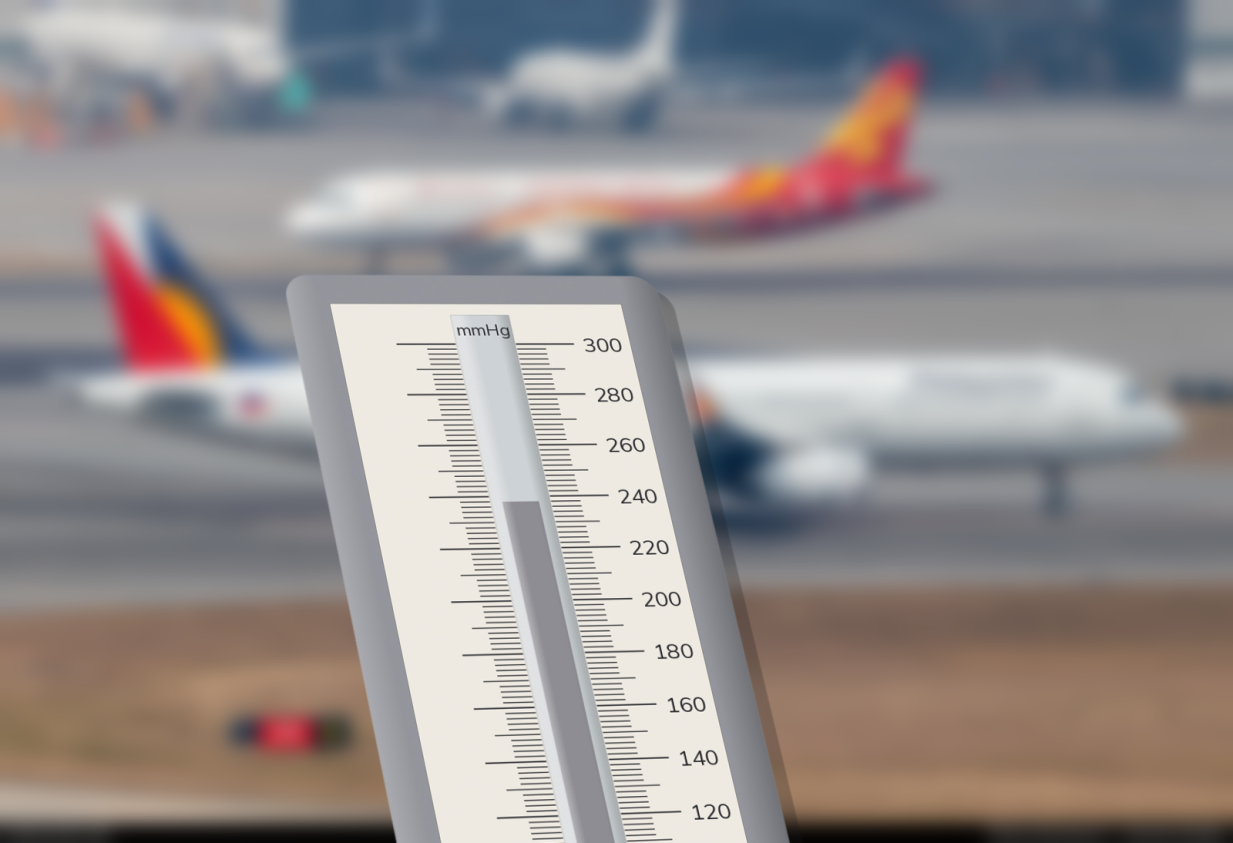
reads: value=238 unit=mmHg
